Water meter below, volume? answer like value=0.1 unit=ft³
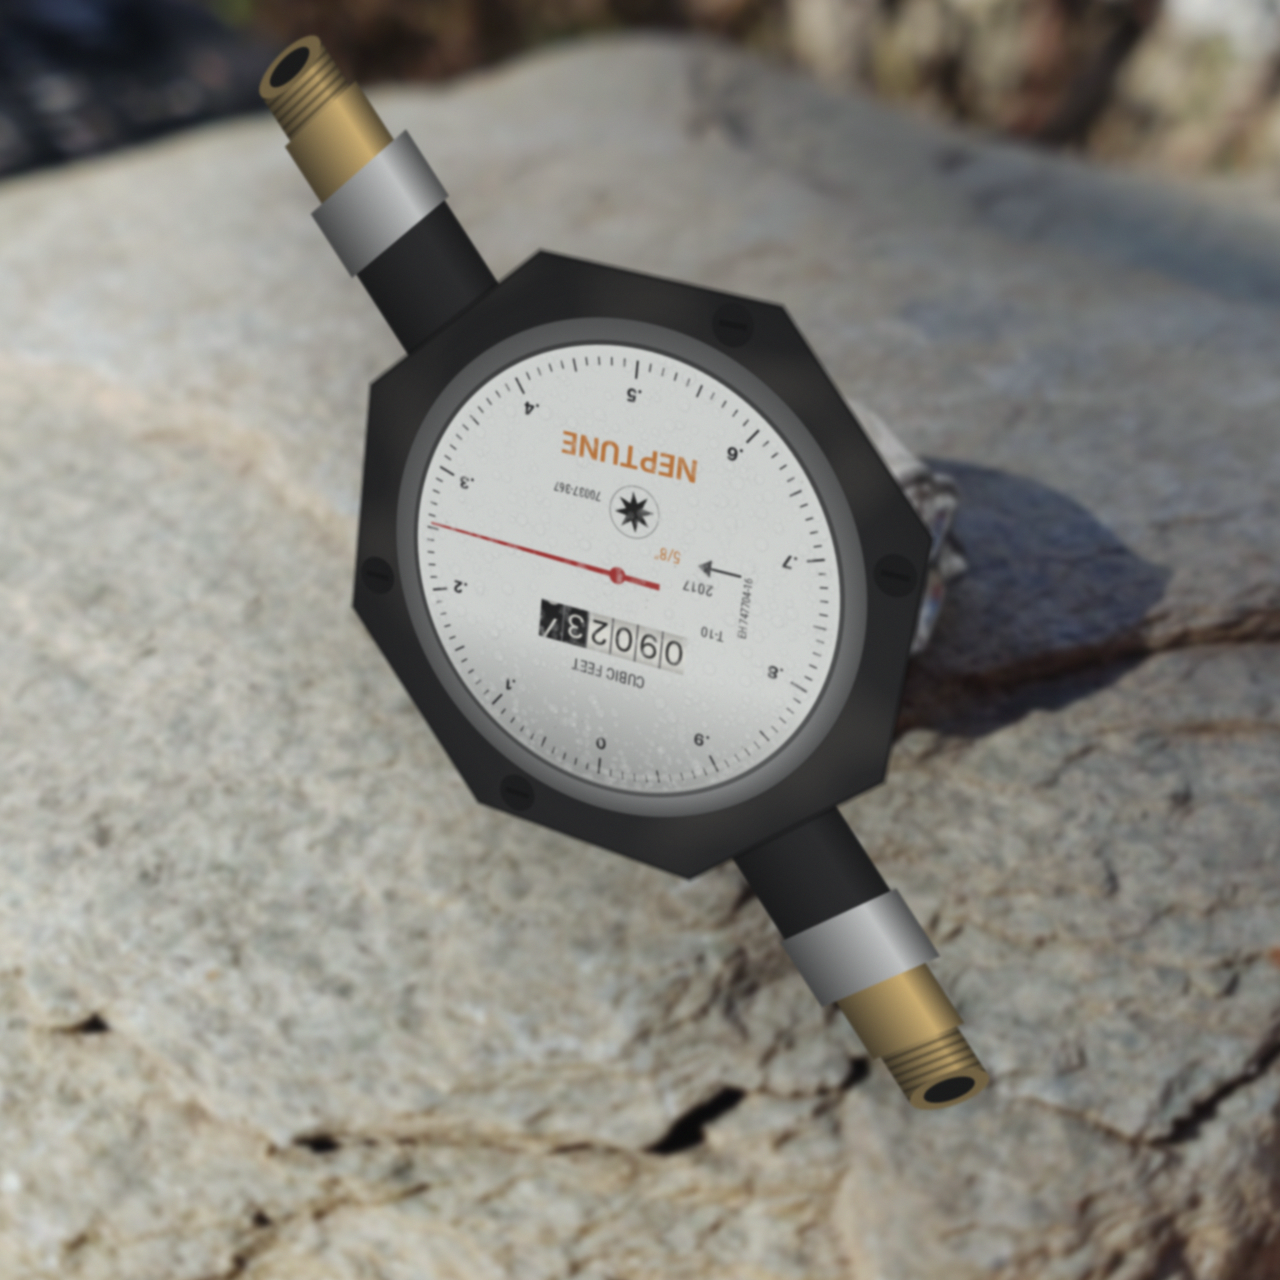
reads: value=90237.25 unit=ft³
